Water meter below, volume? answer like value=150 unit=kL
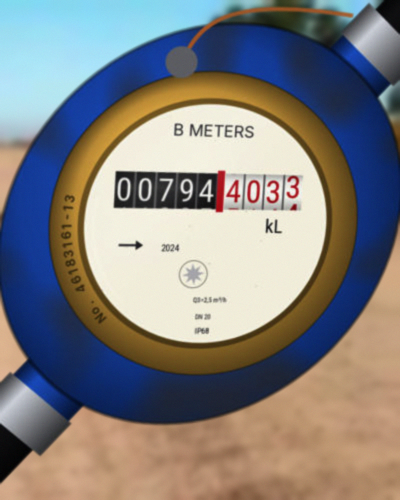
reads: value=794.4033 unit=kL
